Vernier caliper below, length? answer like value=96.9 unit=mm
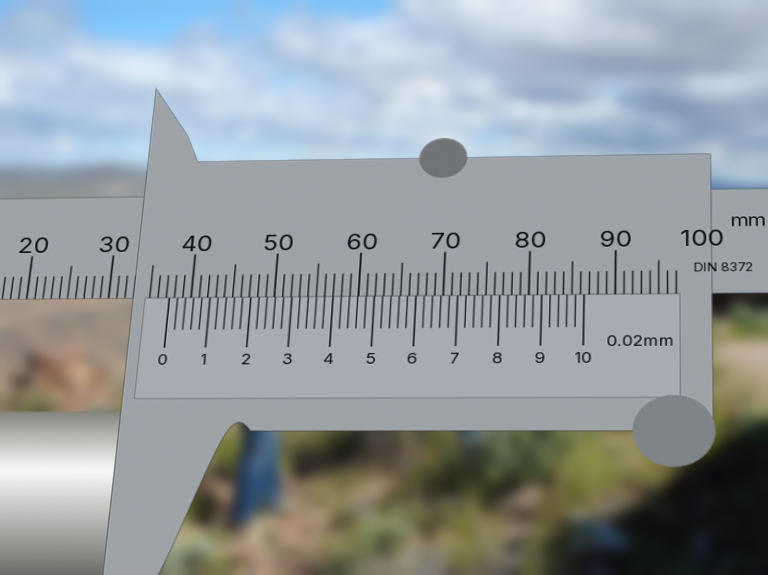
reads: value=37.4 unit=mm
